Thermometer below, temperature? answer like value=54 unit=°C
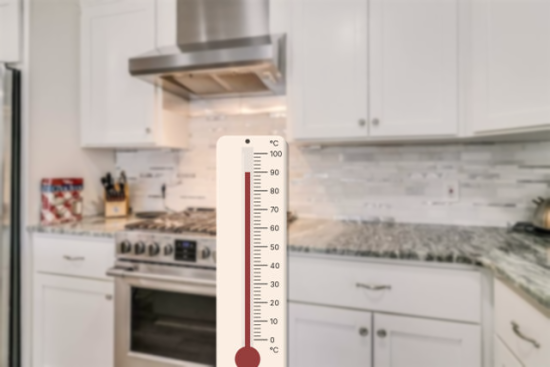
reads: value=90 unit=°C
